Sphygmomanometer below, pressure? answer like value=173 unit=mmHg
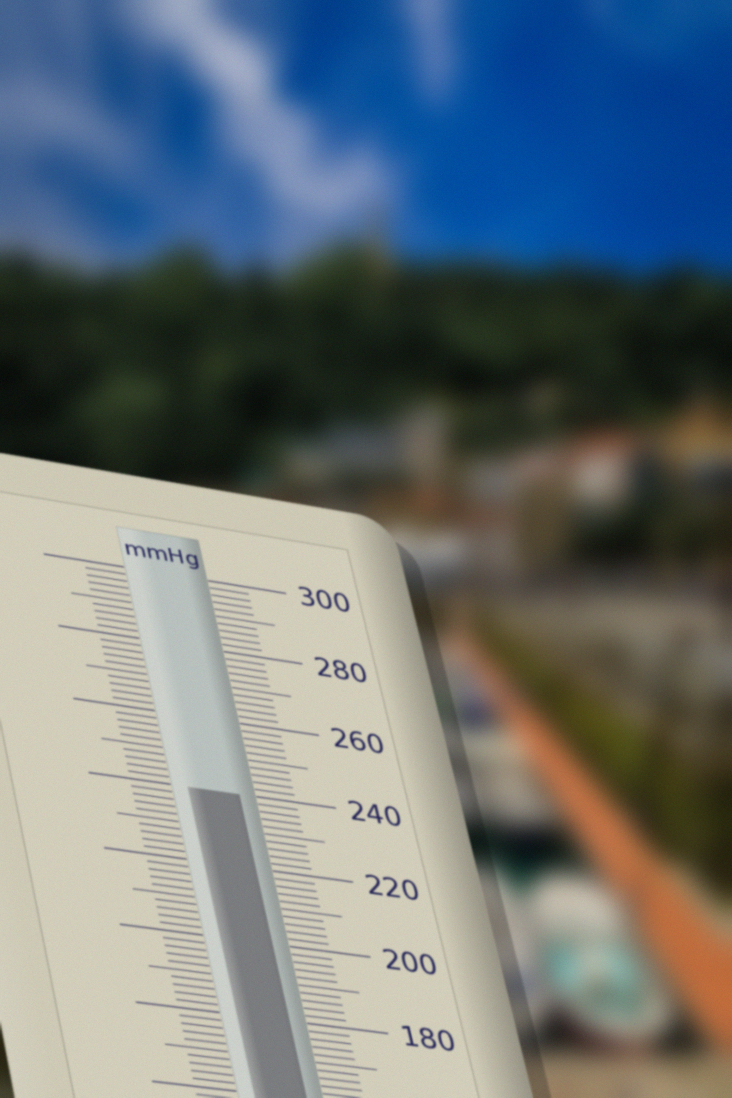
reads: value=240 unit=mmHg
